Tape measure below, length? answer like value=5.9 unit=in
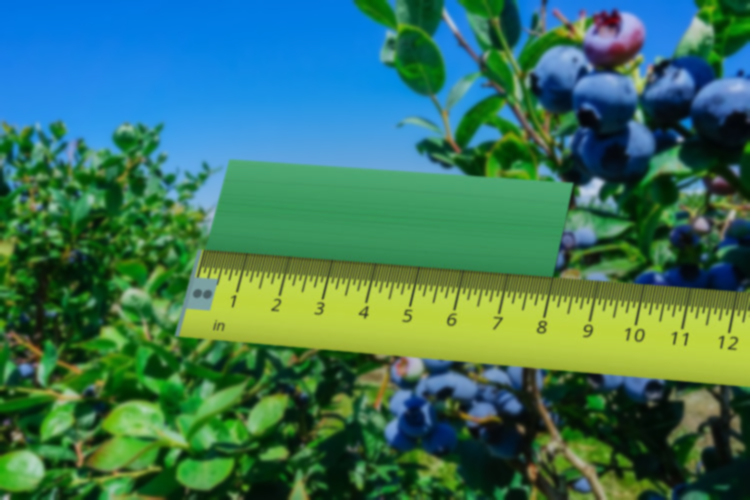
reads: value=8 unit=in
